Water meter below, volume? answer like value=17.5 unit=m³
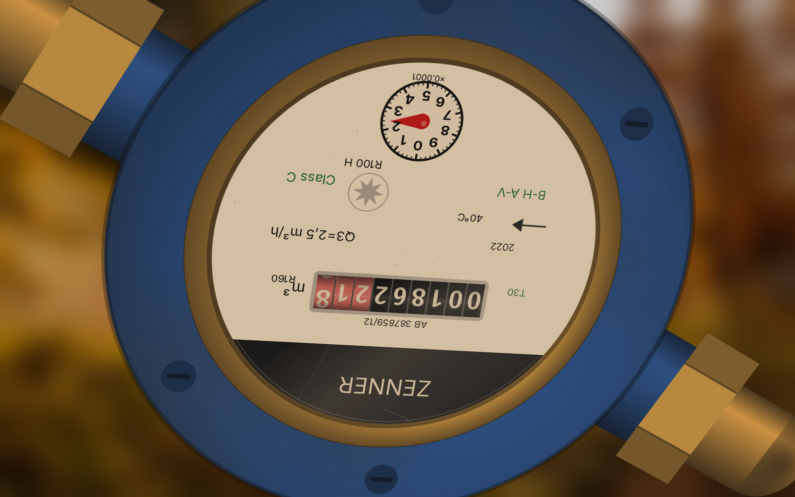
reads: value=1862.2182 unit=m³
